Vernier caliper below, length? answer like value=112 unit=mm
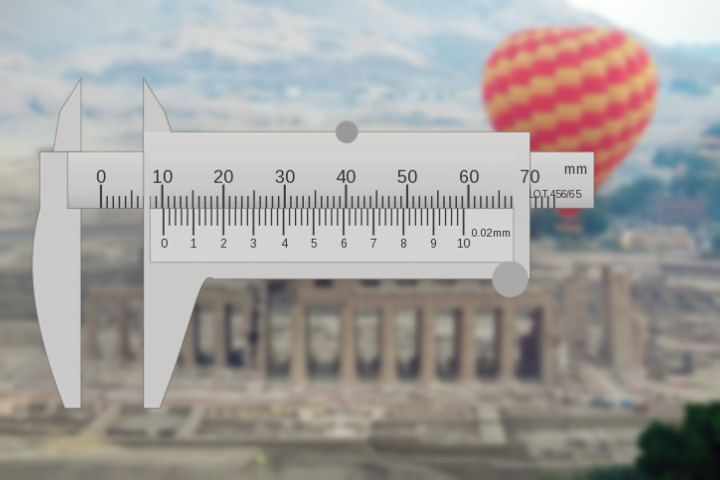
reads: value=10.2 unit=mm
